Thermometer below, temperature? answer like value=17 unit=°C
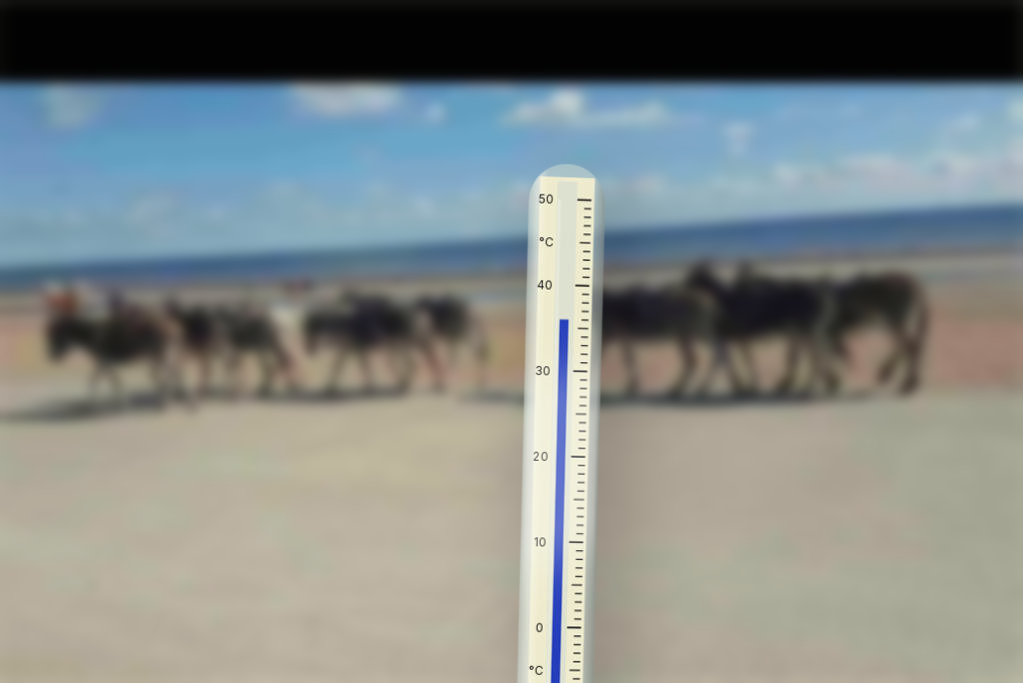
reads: value=36 unit=°C
